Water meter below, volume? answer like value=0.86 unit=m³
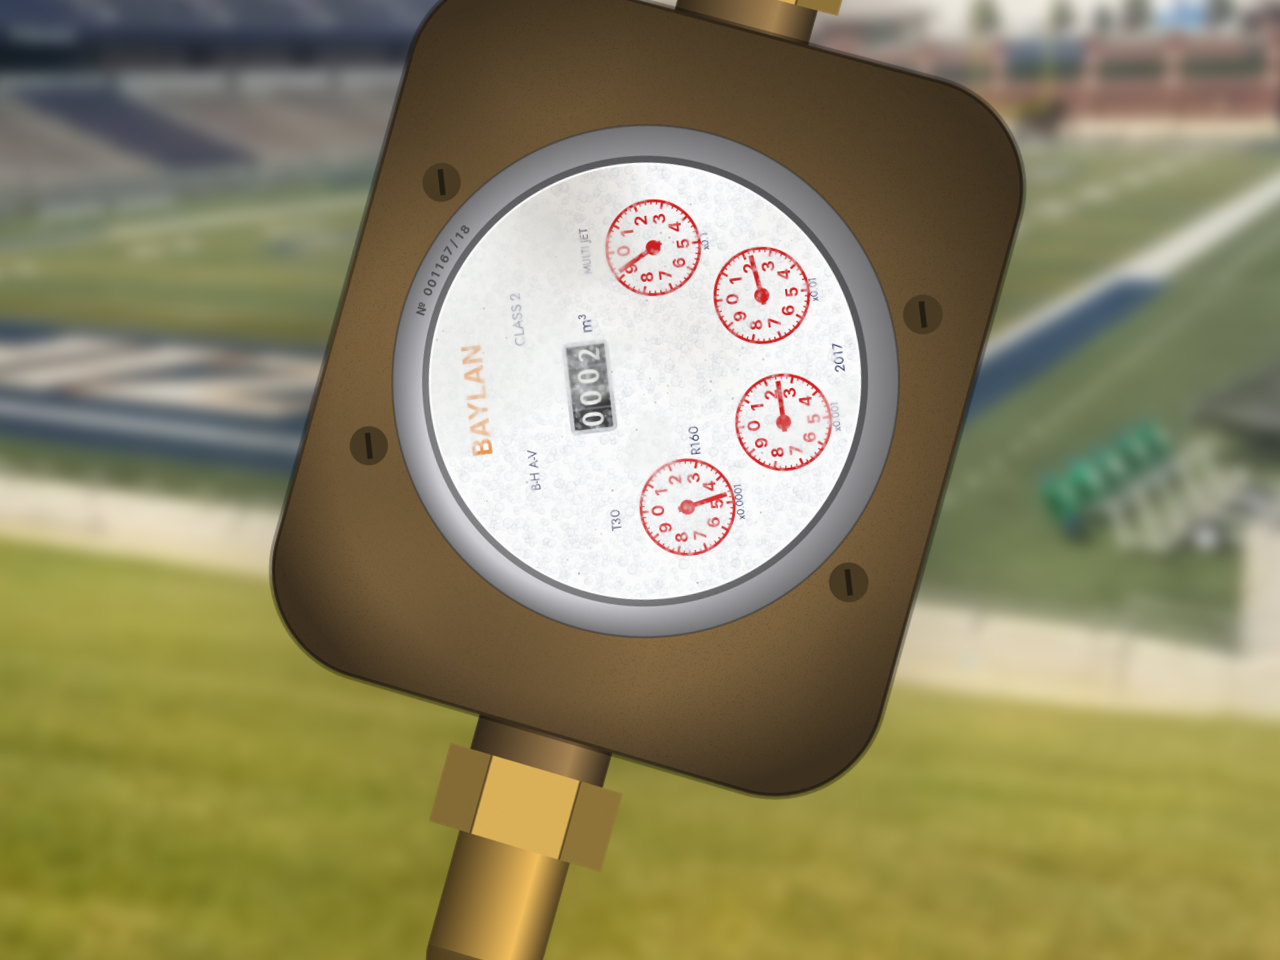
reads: value=1.9224 unit=m³
